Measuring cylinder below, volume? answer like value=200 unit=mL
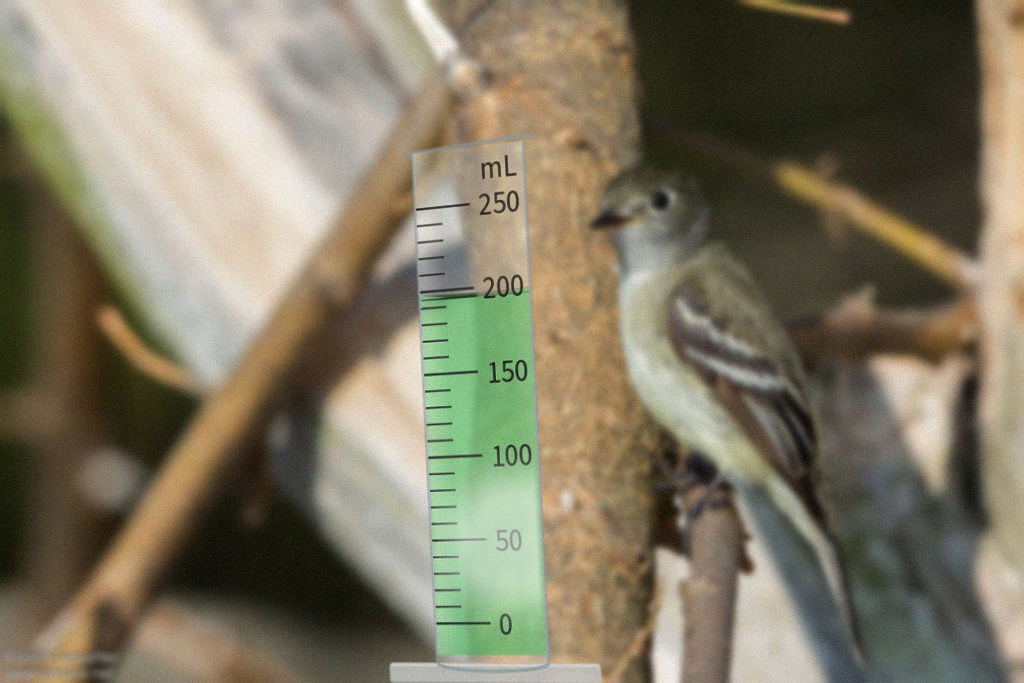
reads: value=195 unit=mL
